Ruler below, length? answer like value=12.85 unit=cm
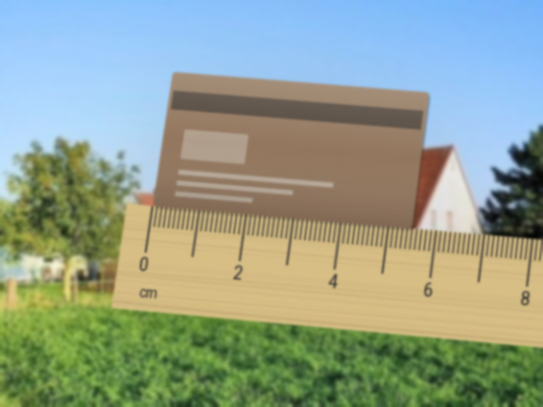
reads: value=5.5 unit=cm
